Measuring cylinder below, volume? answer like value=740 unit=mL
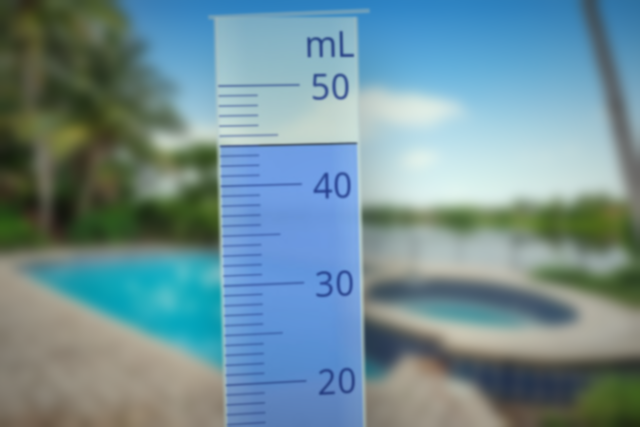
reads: value=44 unit=mL
